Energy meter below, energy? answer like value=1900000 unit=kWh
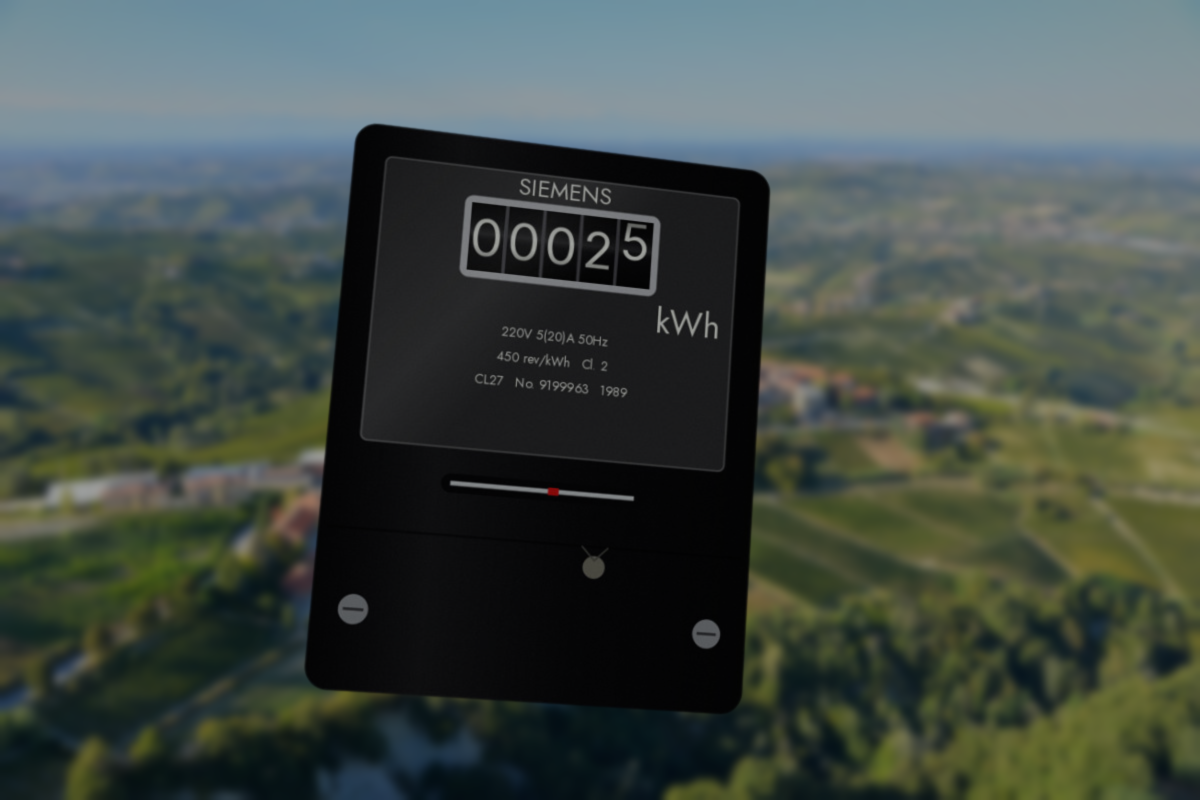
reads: value=25 unit=kWh
